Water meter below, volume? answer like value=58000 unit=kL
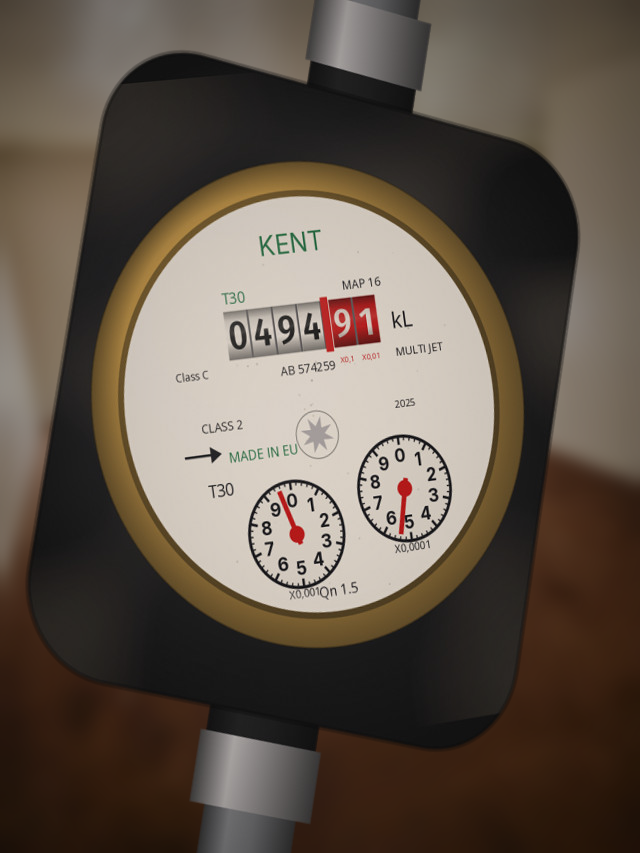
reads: value=494.9095 unit=kL
